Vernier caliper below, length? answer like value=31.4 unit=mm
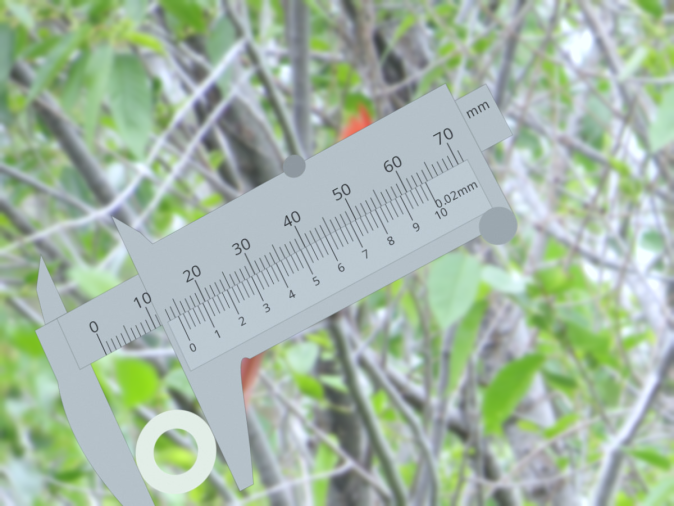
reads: value=14.6 unit=mm
